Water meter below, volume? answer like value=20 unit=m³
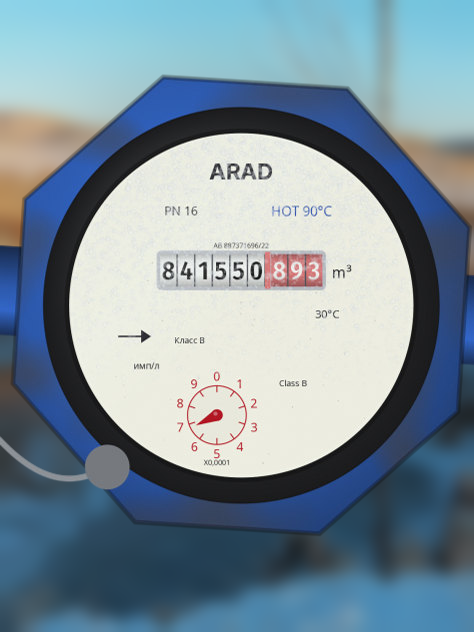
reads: value=841550.8936 unit=m³
